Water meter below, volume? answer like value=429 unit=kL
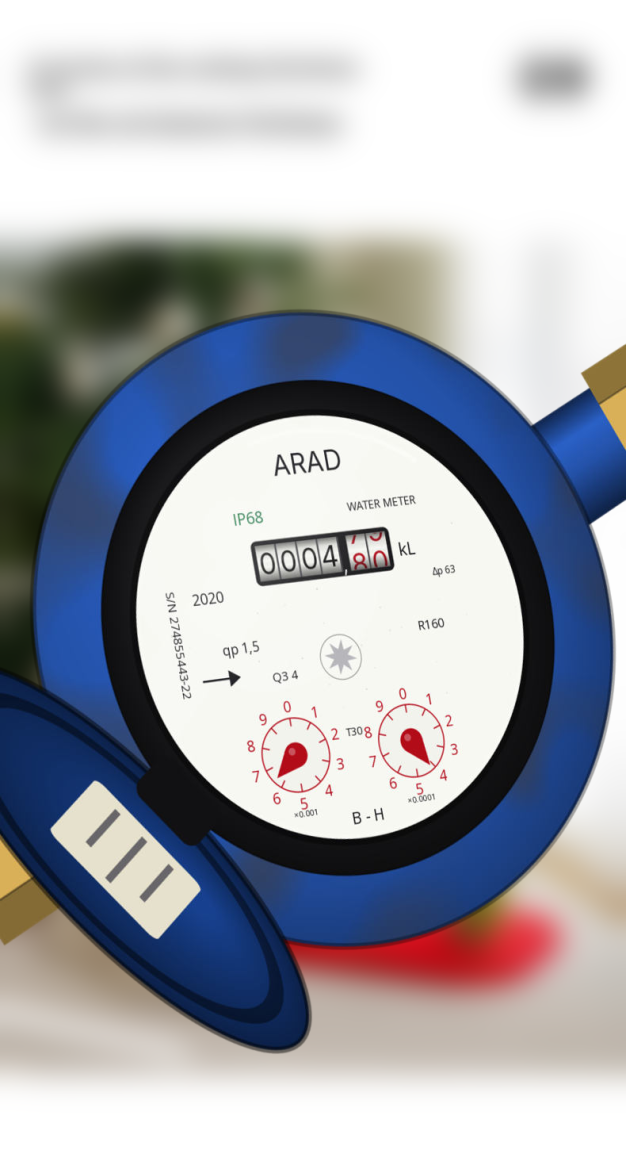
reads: value=4.7964 unit=kL
